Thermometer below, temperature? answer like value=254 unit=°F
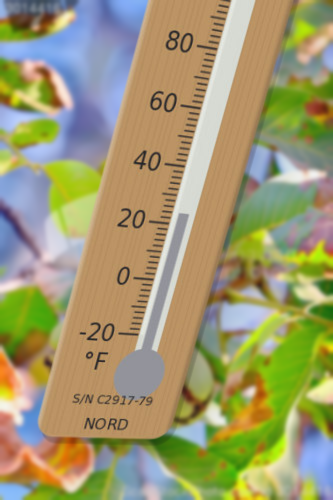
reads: value=24 unit=°F
